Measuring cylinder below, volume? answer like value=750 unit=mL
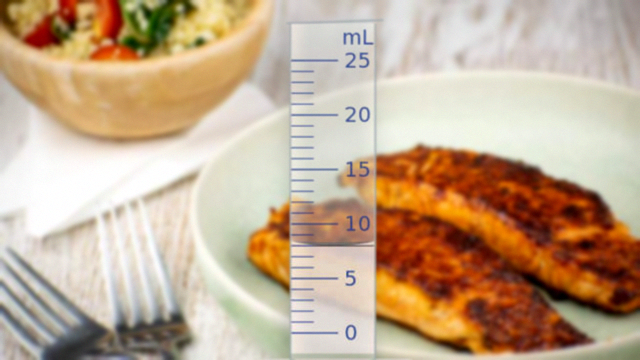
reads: value=8 unit=mL
